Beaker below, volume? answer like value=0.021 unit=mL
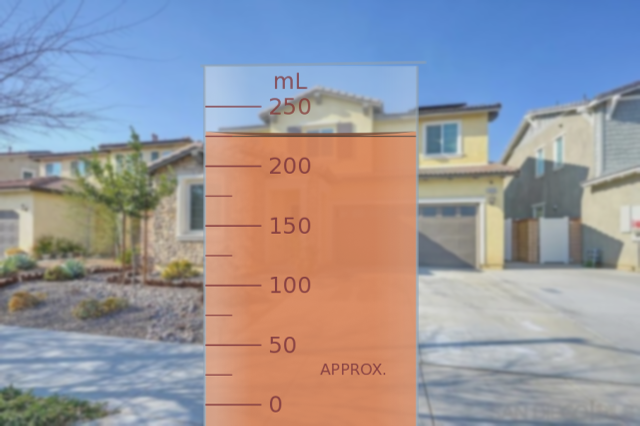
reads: value=225 unit=mL
